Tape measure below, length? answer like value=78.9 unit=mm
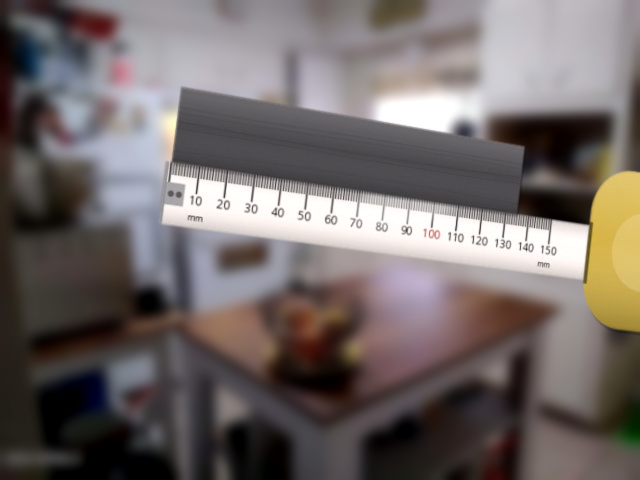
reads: value=135 unit=mm
